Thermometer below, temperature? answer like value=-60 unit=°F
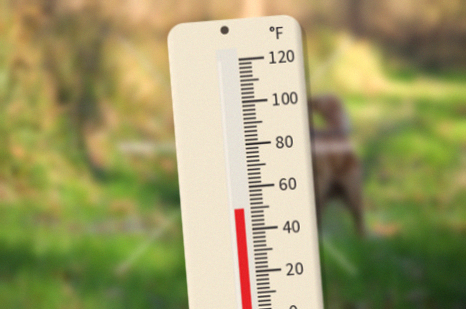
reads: value=50 unit=°F
